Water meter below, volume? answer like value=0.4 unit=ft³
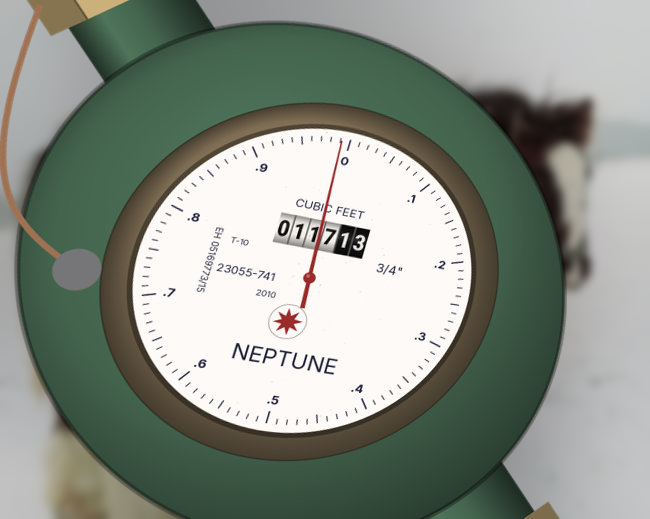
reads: value=11712.99 unit=ft³
